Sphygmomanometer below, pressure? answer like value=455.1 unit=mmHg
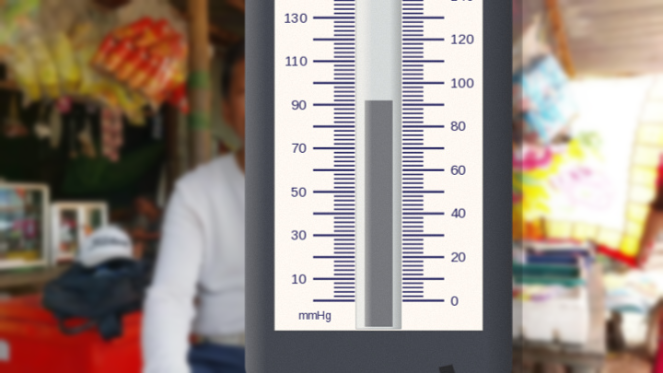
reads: value=92 unit=mmHg
